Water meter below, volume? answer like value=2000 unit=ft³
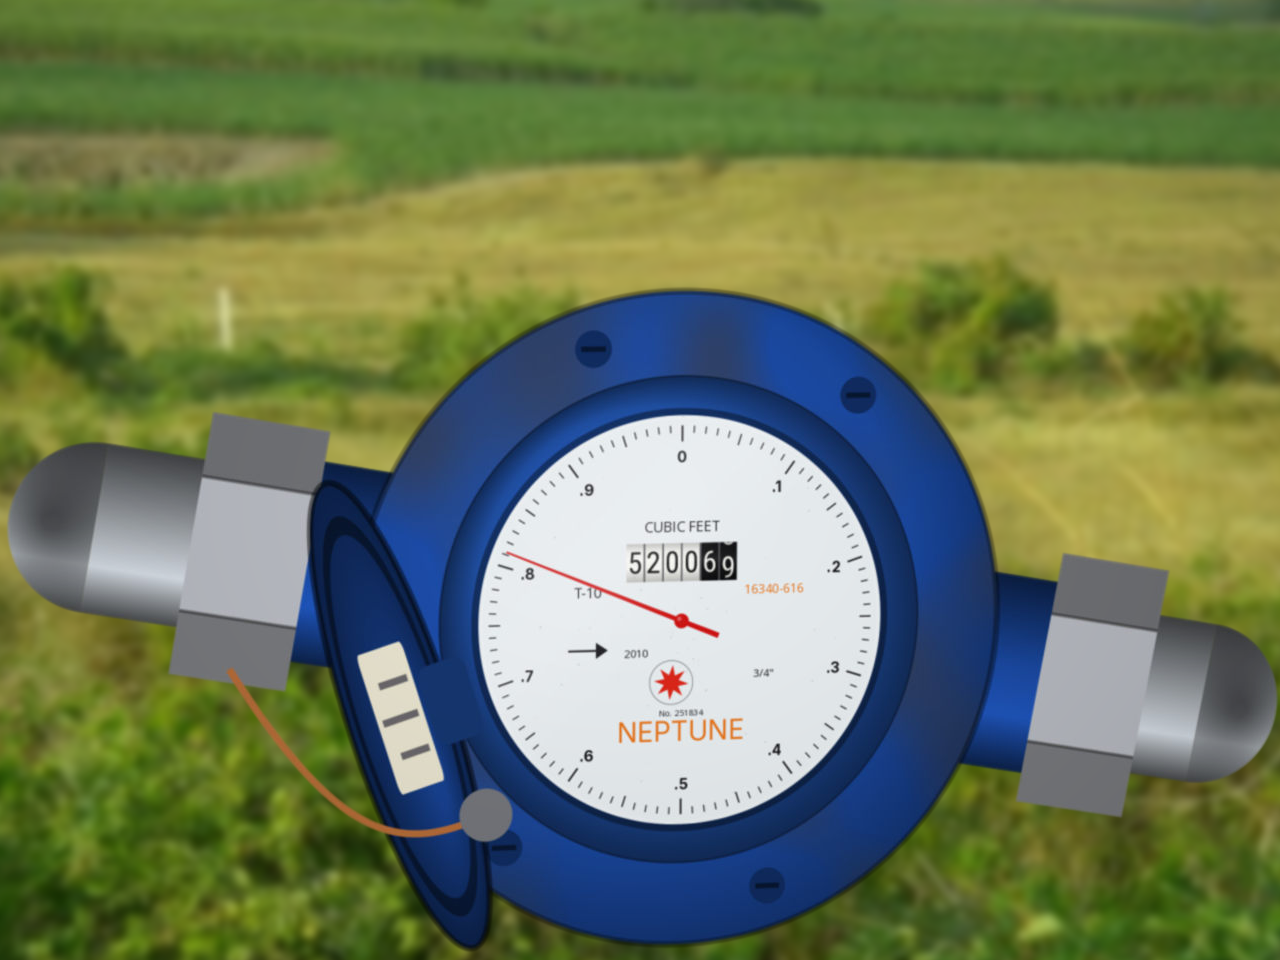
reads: value=520068.81 unit=ft³
